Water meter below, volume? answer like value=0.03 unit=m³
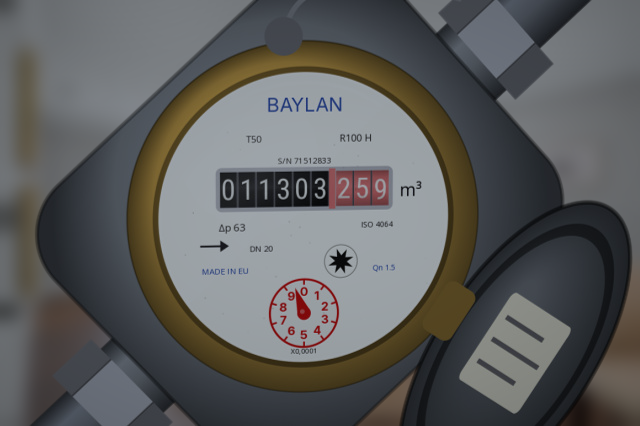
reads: value=11303.2589 unit=m³
